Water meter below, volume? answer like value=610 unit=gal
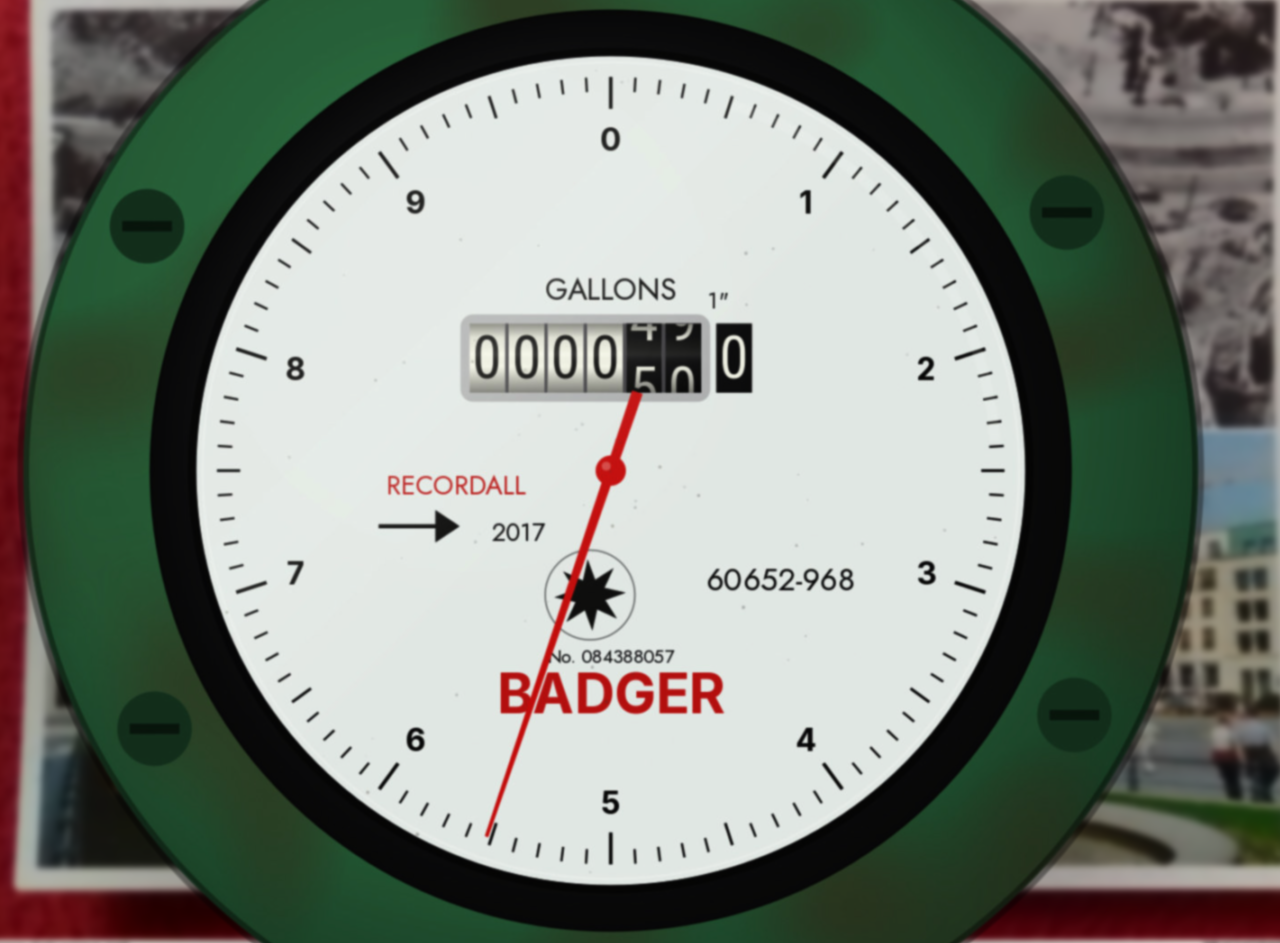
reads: value=495.5 unit=gal
